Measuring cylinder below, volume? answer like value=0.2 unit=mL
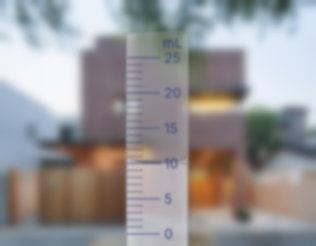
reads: value=10 unit=mL
